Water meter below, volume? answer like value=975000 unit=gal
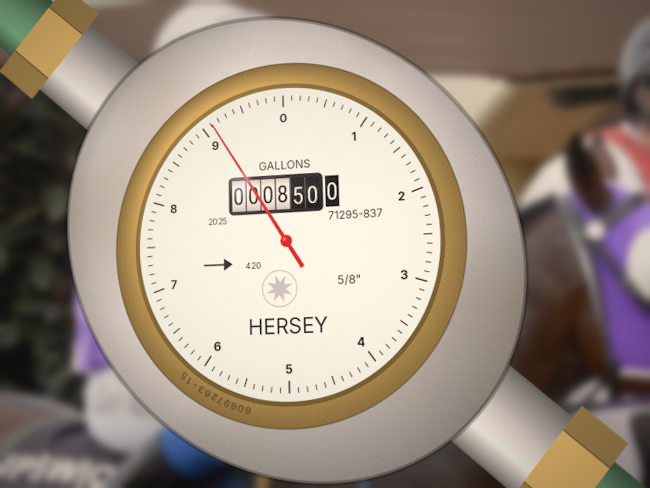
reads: value=8499.1 unit=gal
